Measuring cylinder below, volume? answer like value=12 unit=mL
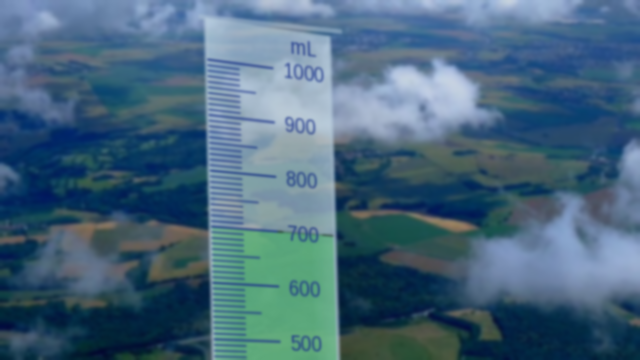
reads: value=700 unit=mL
